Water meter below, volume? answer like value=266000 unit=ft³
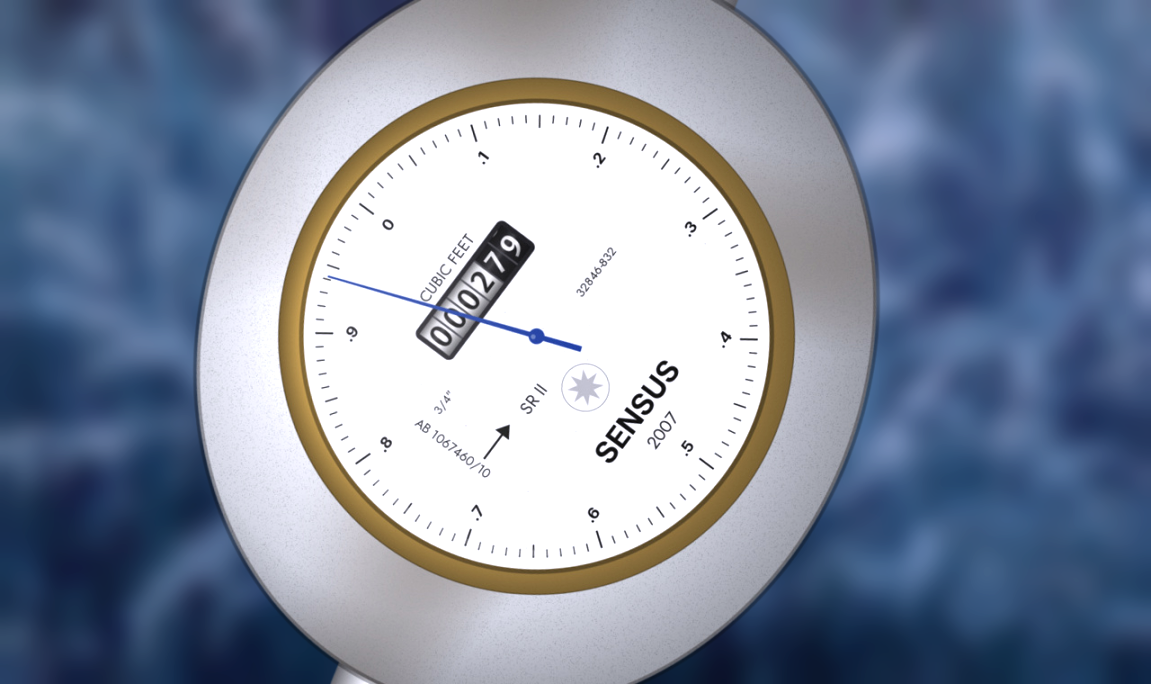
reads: value=278.94 unit=ft³
